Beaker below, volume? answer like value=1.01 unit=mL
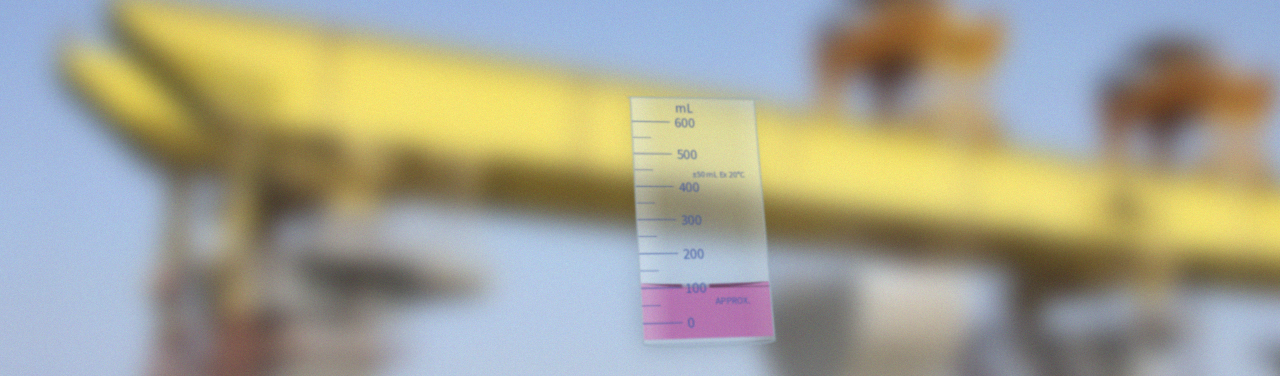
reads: value=100 unit=mL
